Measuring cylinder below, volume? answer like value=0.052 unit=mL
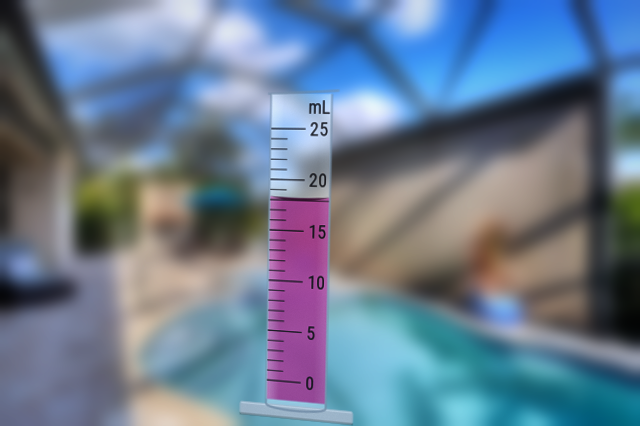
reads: value=18 unit=mL
